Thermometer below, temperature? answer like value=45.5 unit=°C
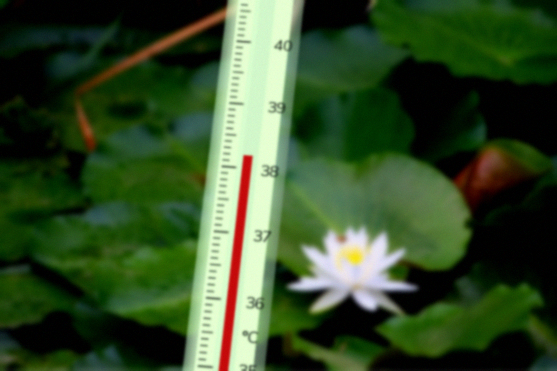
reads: value=38.2 unit=°C
